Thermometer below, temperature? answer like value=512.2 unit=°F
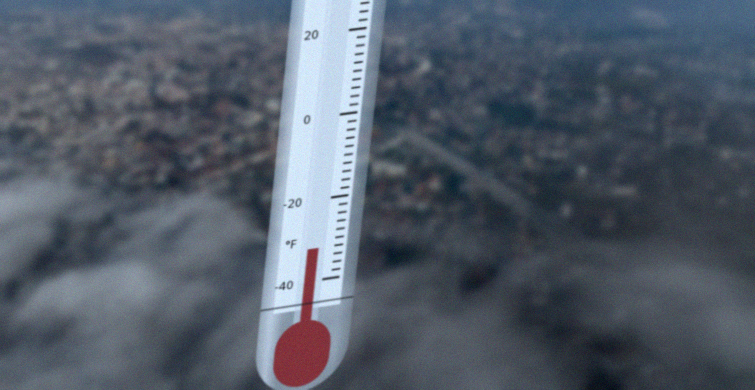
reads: value=-32 unit=°F
